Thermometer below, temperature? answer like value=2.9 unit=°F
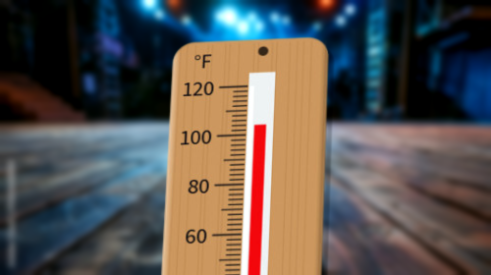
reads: value=104 unit=°F
